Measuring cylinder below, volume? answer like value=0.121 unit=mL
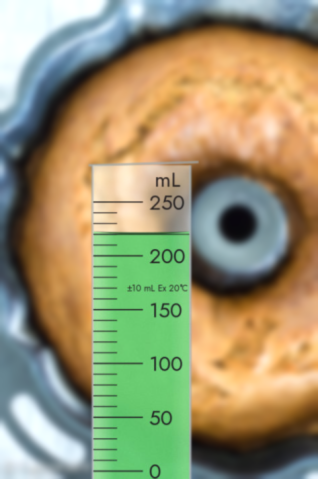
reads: value=220 unit=mL
